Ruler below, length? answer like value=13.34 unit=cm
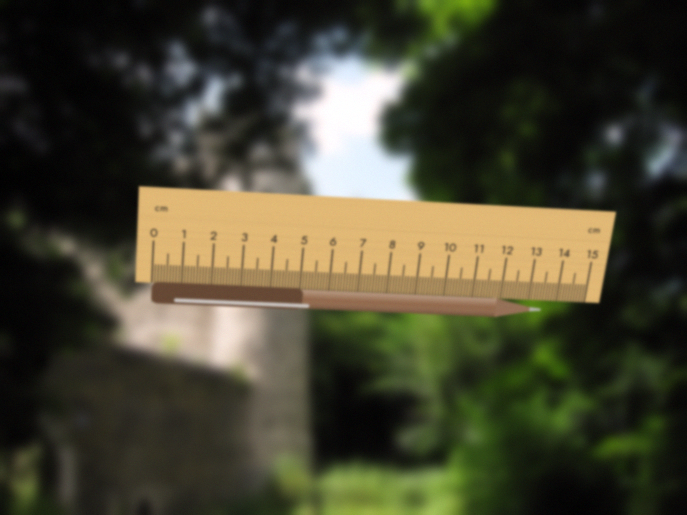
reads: value=13.5 unit=cm
